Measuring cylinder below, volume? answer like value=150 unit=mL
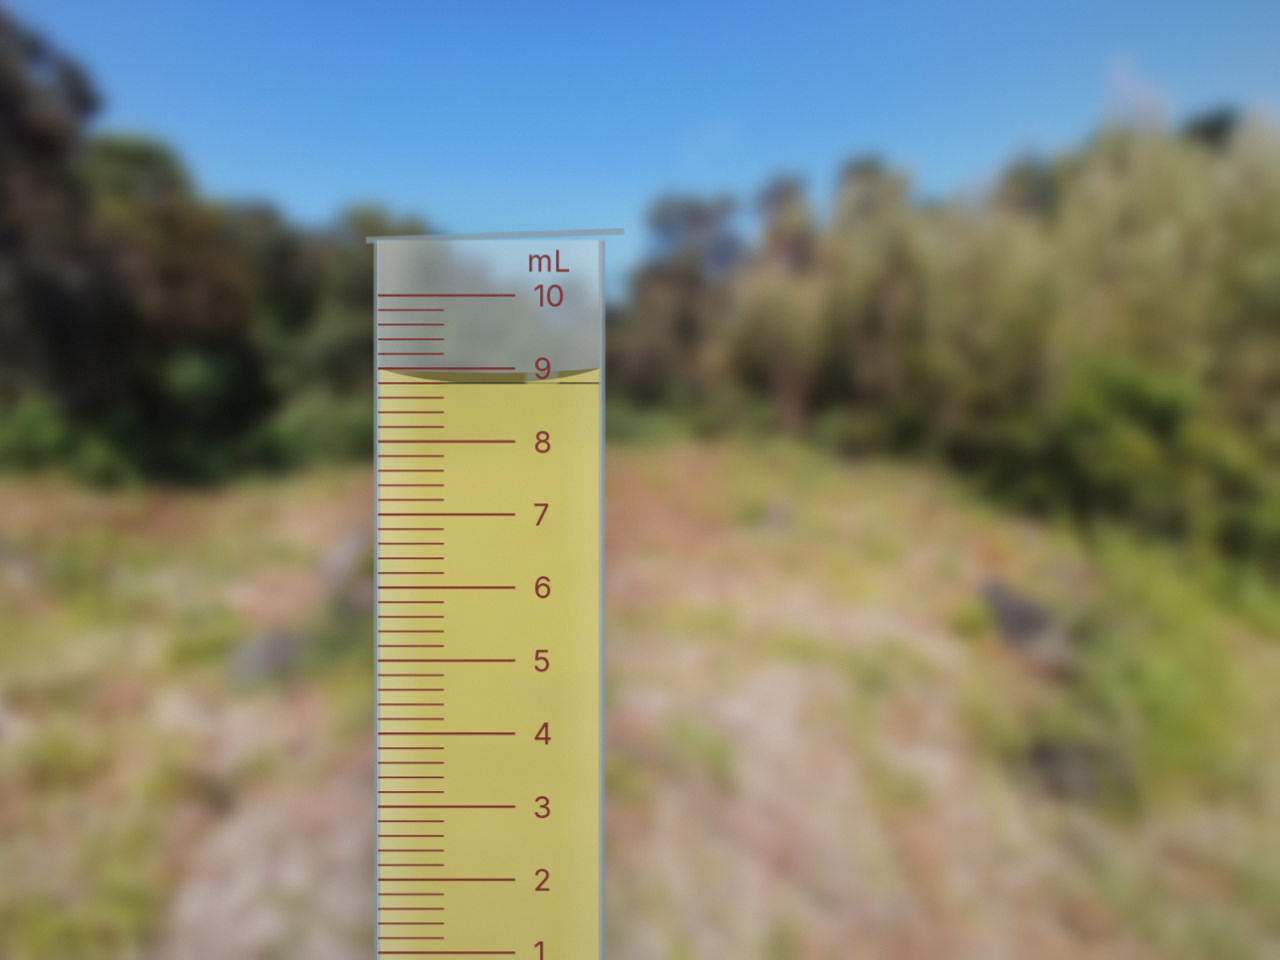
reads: value=8.8 unit=mL
